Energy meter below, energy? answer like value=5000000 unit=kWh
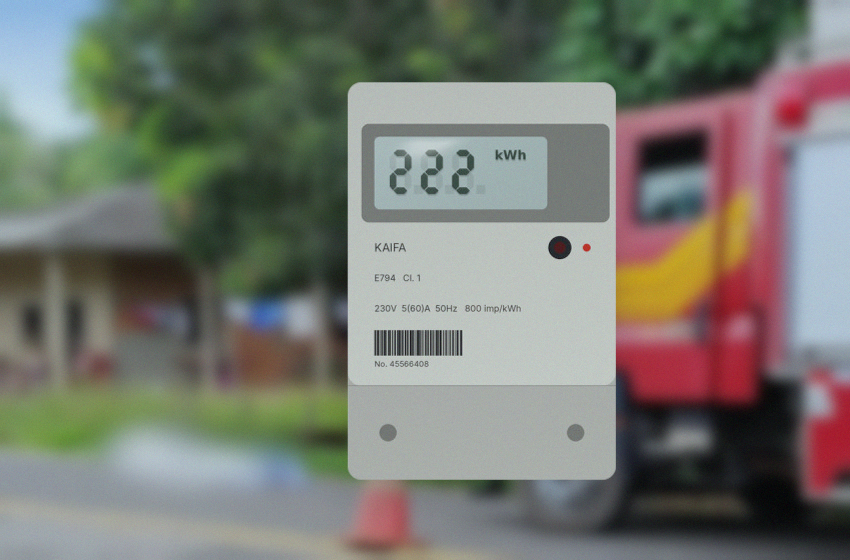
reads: value=222 unit=kWh
